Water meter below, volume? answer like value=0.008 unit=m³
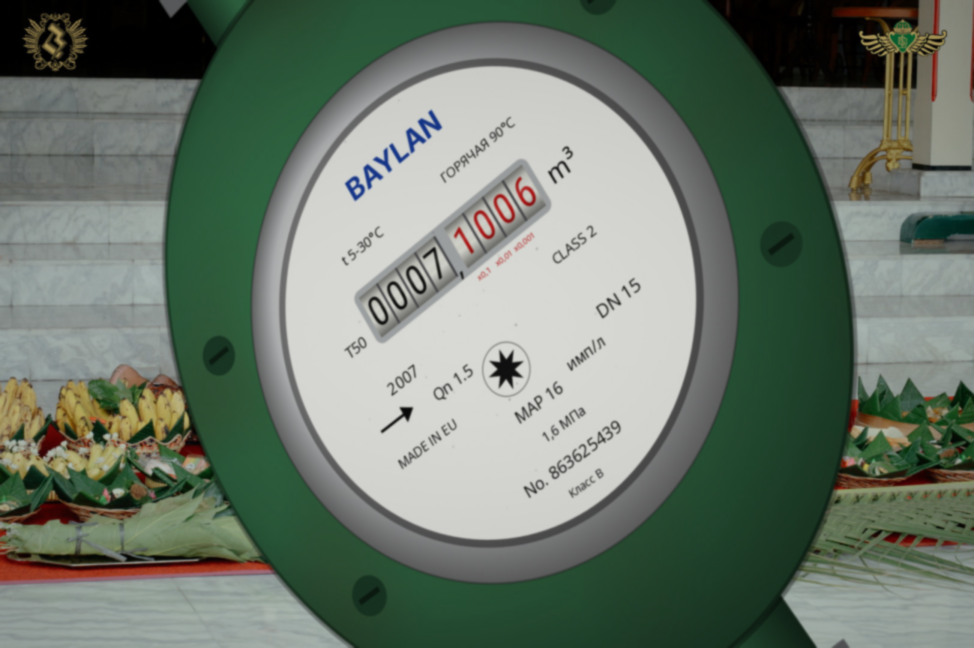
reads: value=7.1006 unit=m³
